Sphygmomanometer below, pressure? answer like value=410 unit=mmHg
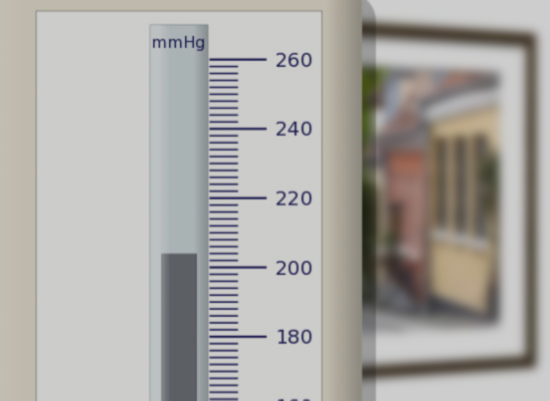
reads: value=204 unit=mmHg
